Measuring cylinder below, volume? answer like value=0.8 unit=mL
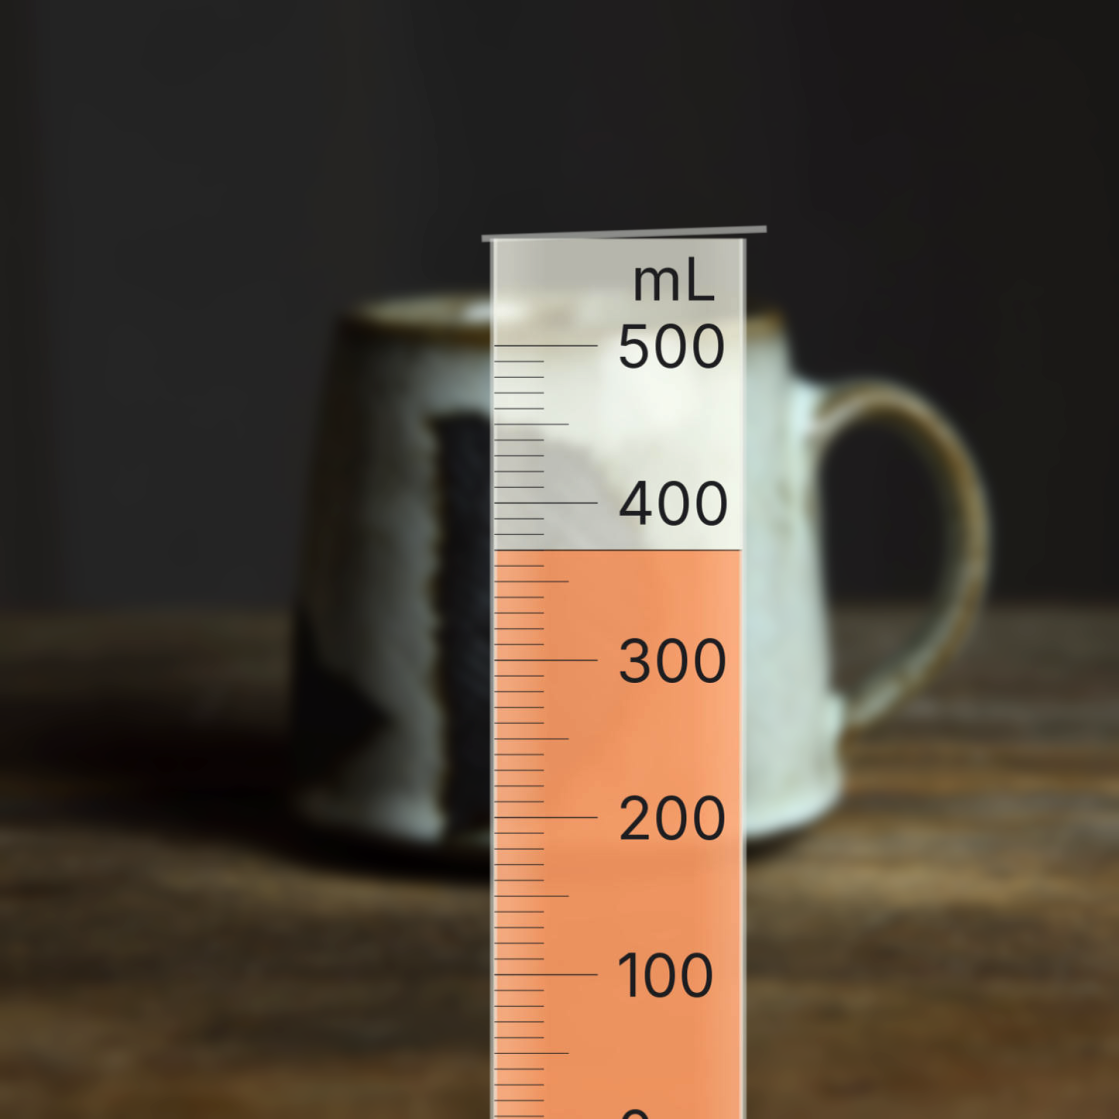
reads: value=370 unit=mL
